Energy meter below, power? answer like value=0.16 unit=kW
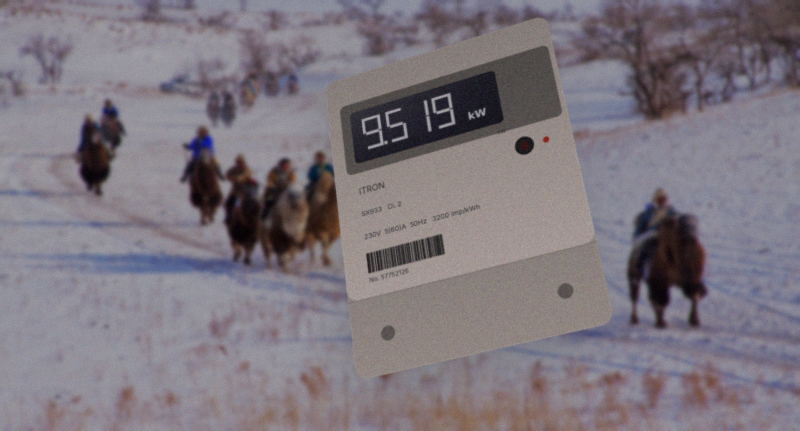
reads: value=9.519 unit=kW
